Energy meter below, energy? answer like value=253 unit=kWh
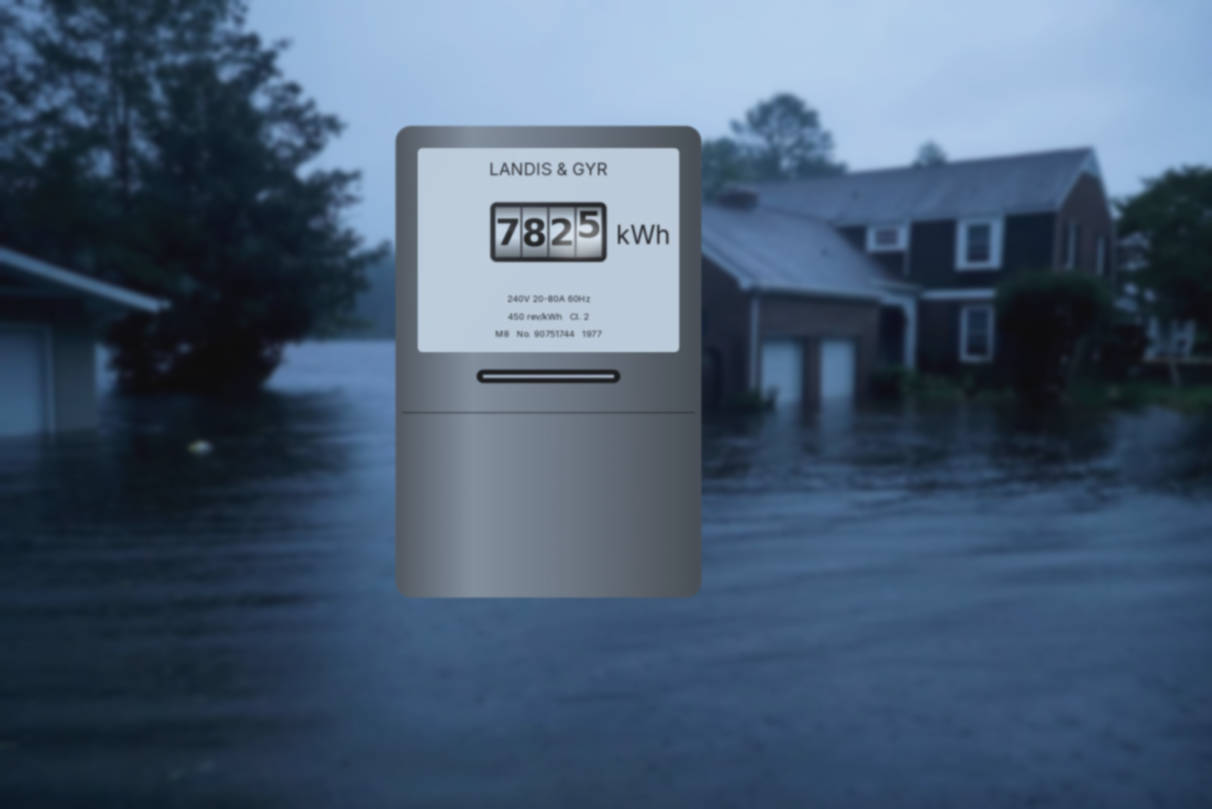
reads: value=7825 unit=kWh
